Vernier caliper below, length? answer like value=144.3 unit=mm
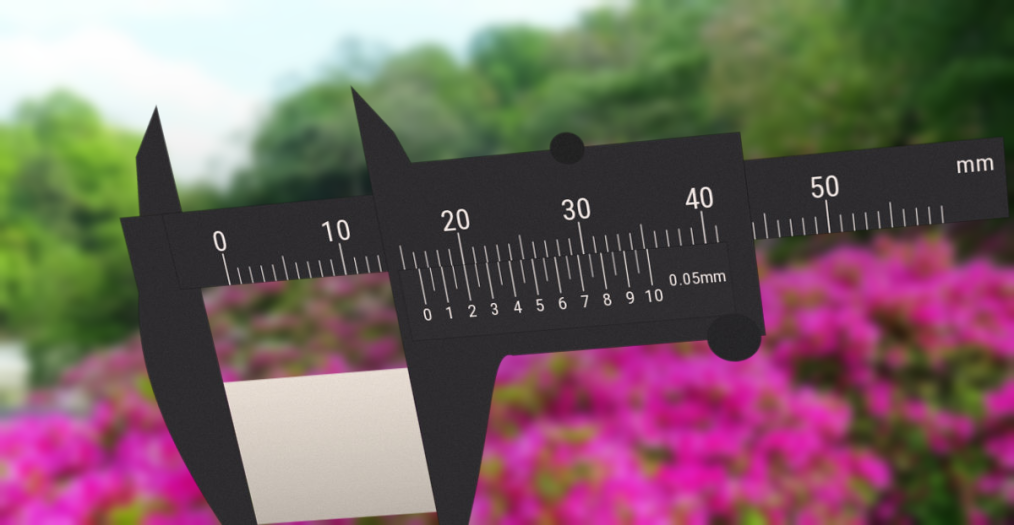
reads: value=16.2 unit=mm
